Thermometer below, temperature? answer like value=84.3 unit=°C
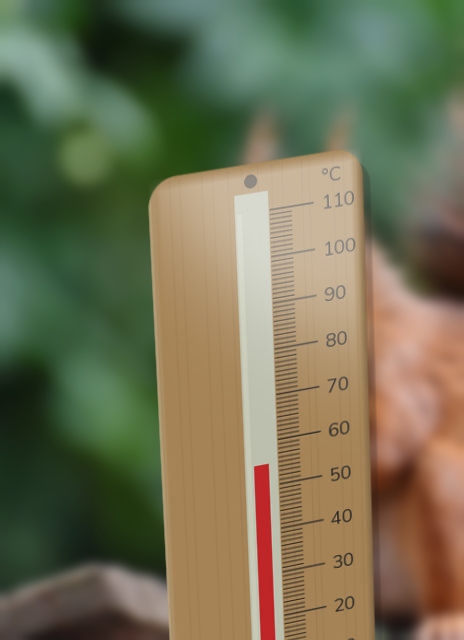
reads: value=55 unit=°C
